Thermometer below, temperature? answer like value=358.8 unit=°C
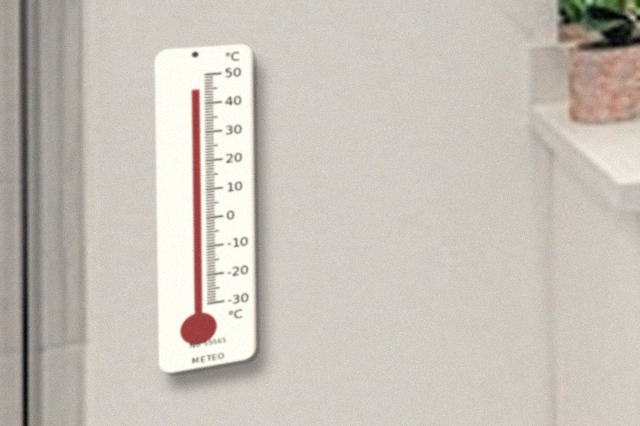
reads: value=45 unit=°C
